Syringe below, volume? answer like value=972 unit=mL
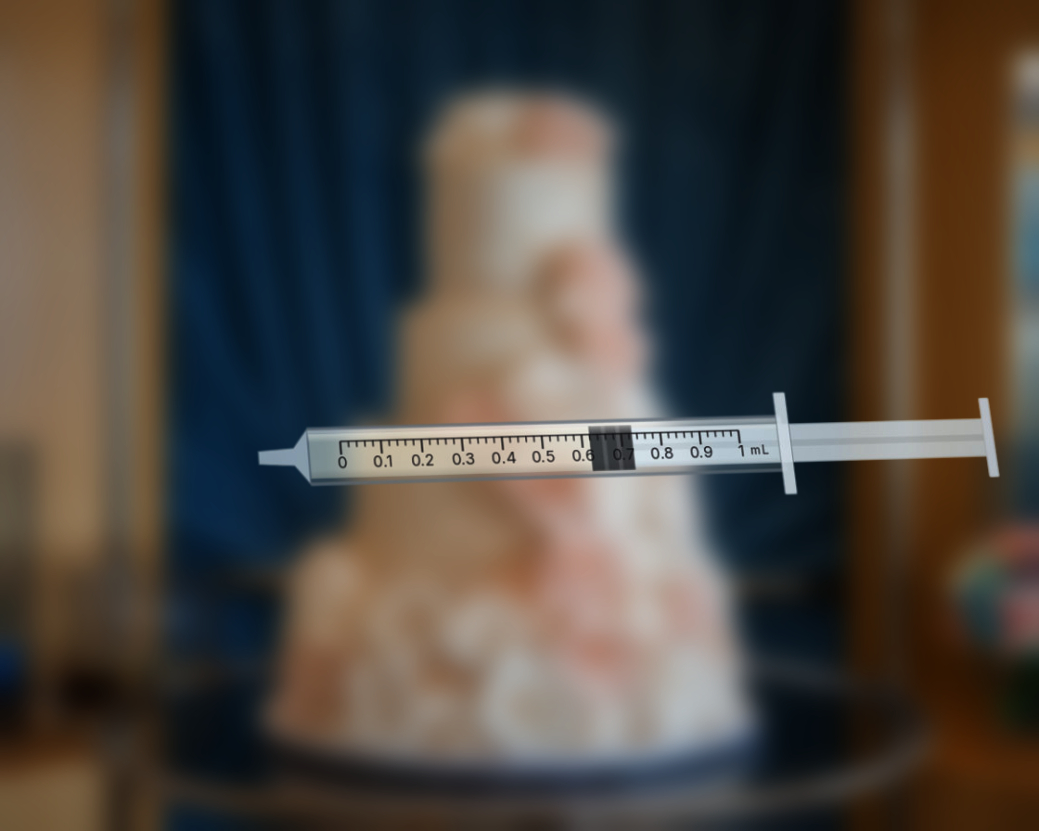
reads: value=0.62 unit=mL
